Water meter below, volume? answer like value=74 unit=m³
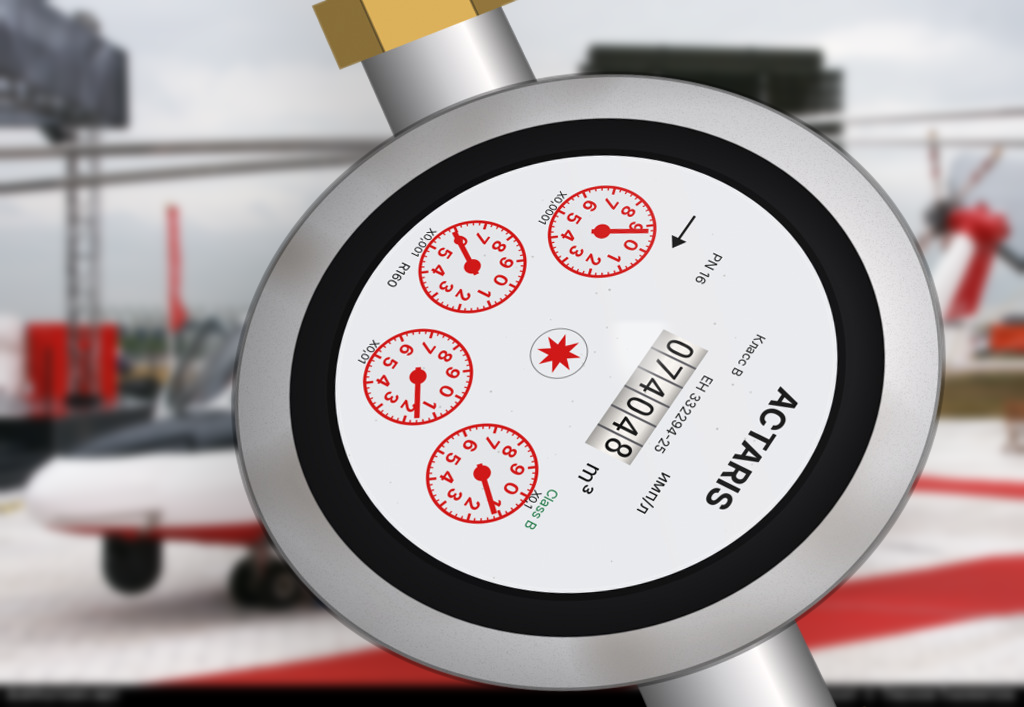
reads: value=74048.1159 unit=m³
